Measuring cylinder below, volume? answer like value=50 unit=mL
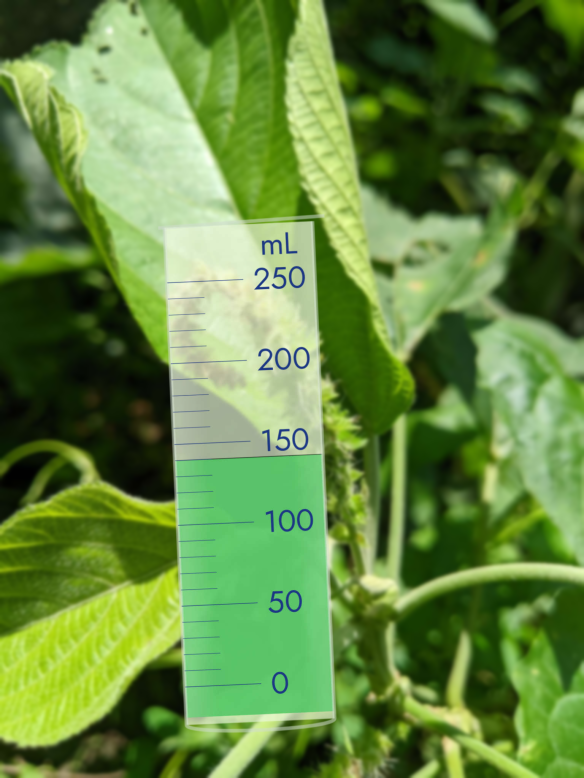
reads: value=140 unit=mL
